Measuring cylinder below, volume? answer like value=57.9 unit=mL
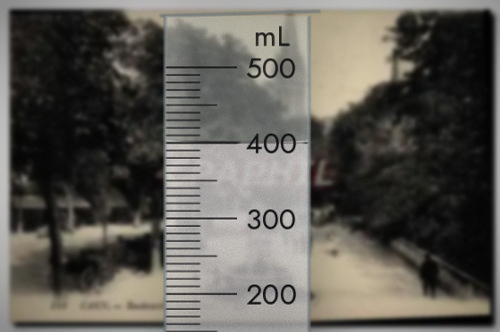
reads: value=400 unit=mL
